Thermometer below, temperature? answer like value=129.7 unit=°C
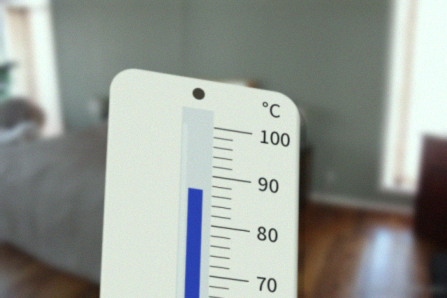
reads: value=87 unit=°C
